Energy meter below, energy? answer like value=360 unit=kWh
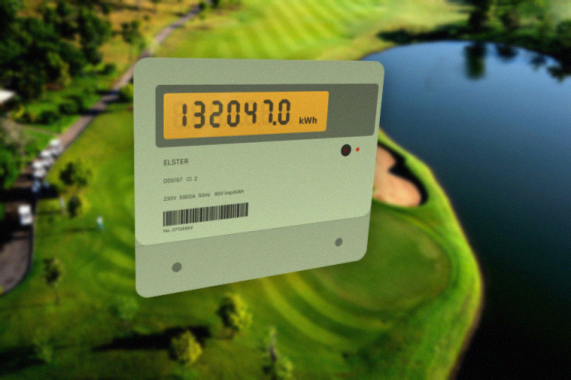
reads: value=132047.0 unit=kWh
